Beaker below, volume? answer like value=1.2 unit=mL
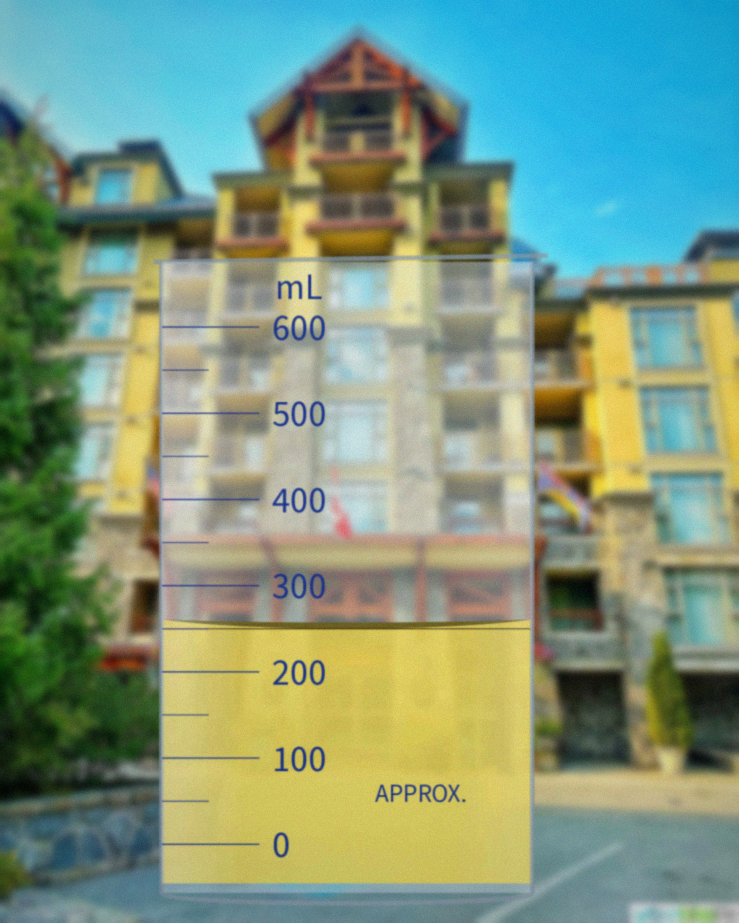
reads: value=250 unit=mL
